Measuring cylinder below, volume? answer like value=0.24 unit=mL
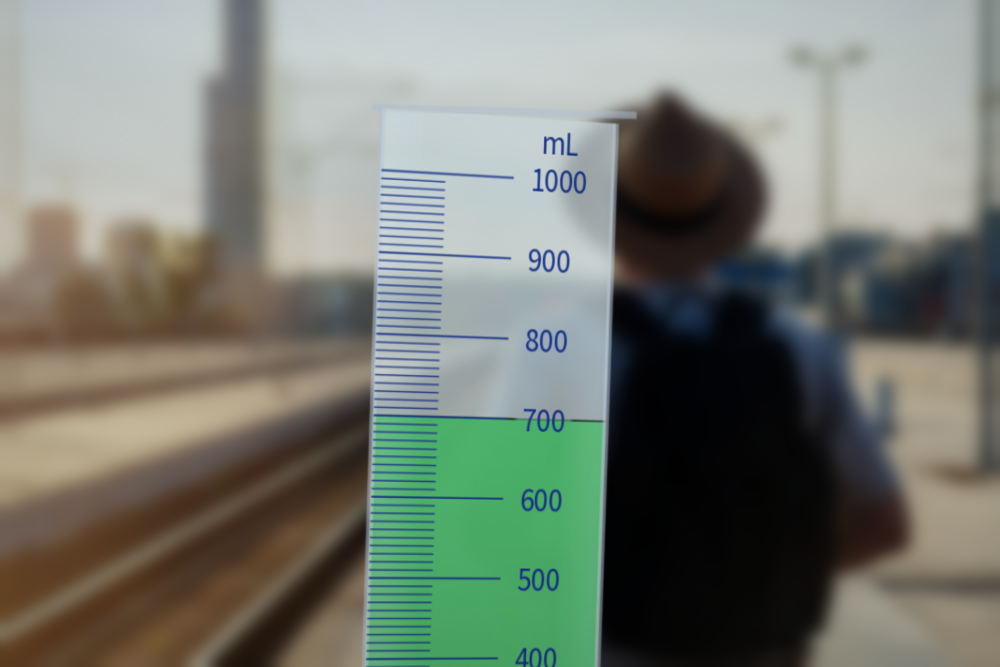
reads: value=700 unit=mL
